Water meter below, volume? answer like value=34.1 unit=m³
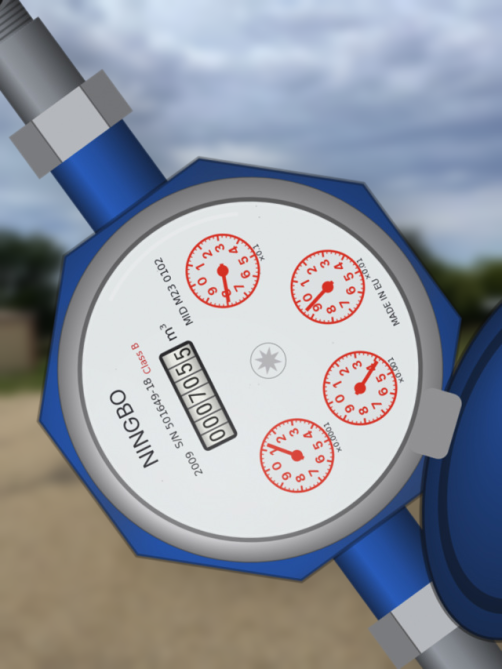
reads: value=7054.7941 unit=m³
